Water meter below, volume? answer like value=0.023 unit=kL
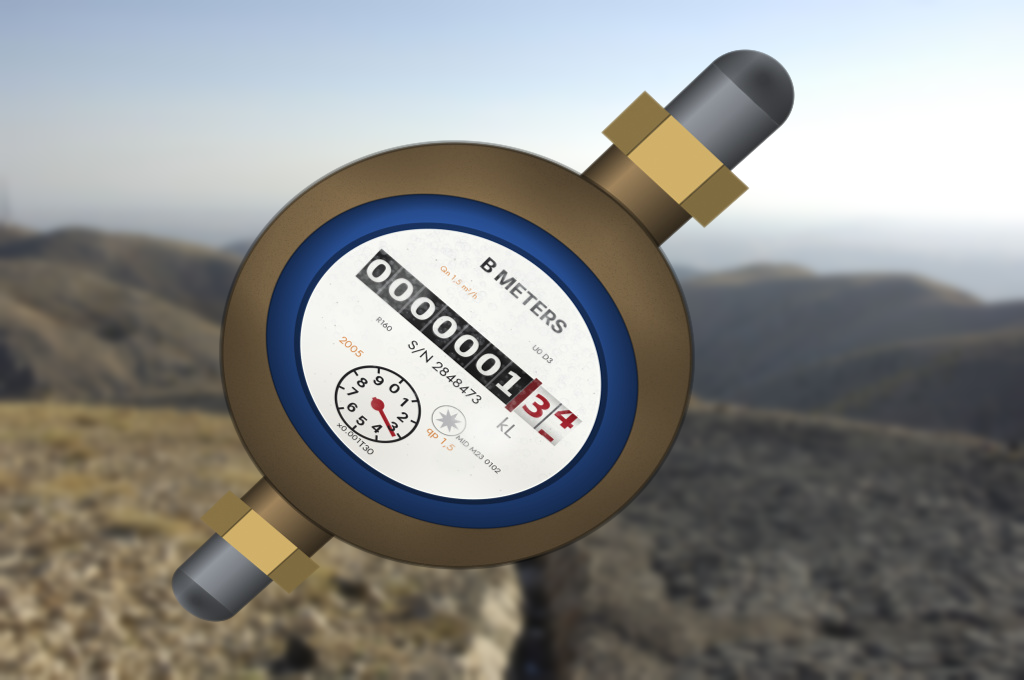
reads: value=1.343 unit=kL
